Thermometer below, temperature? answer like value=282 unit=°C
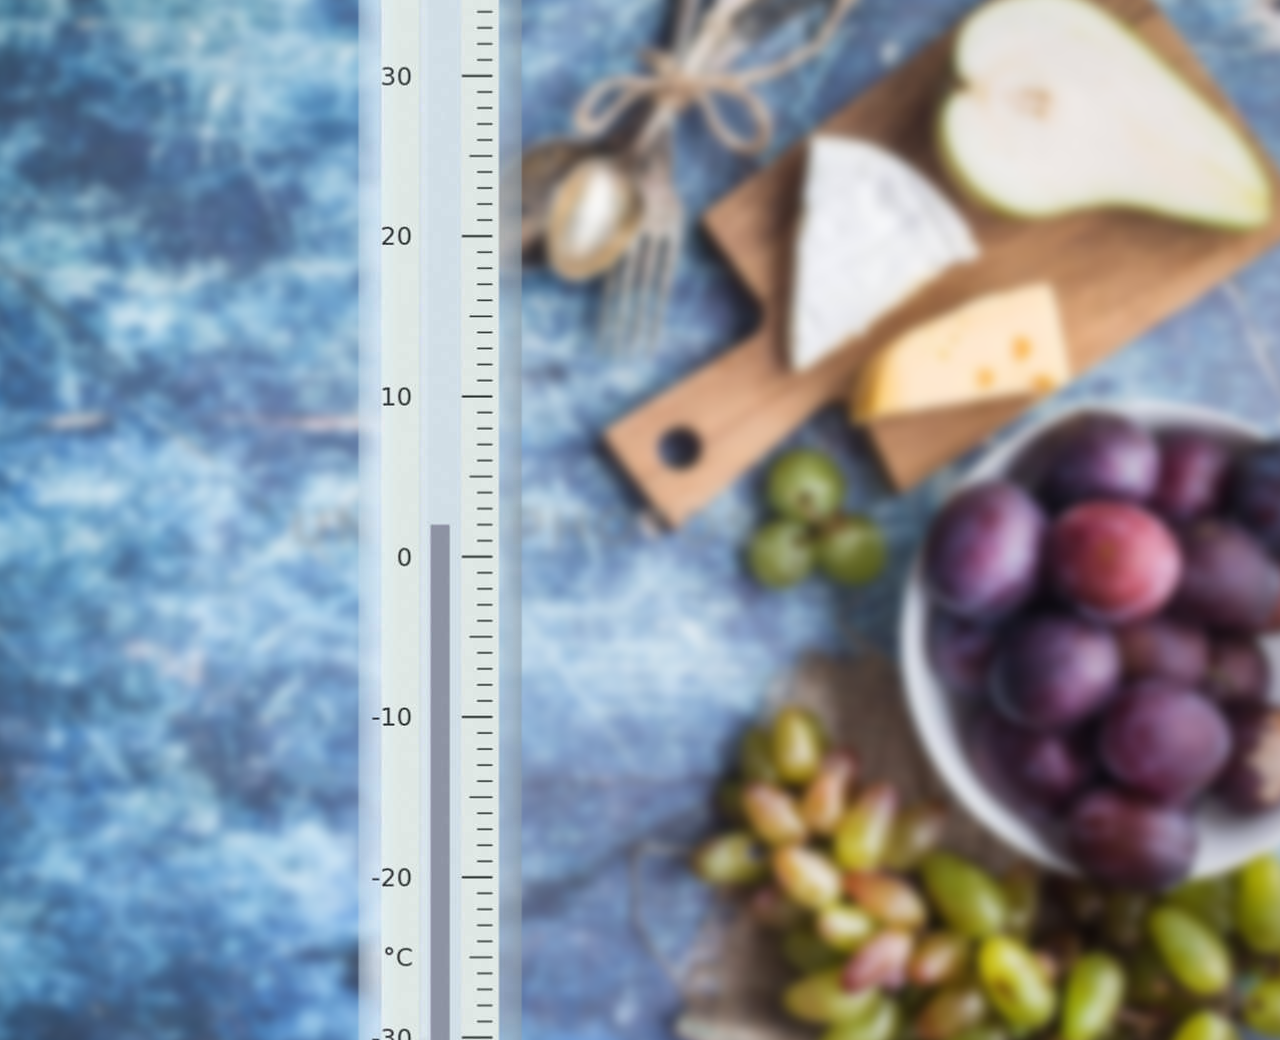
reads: value=2 unit=°C
